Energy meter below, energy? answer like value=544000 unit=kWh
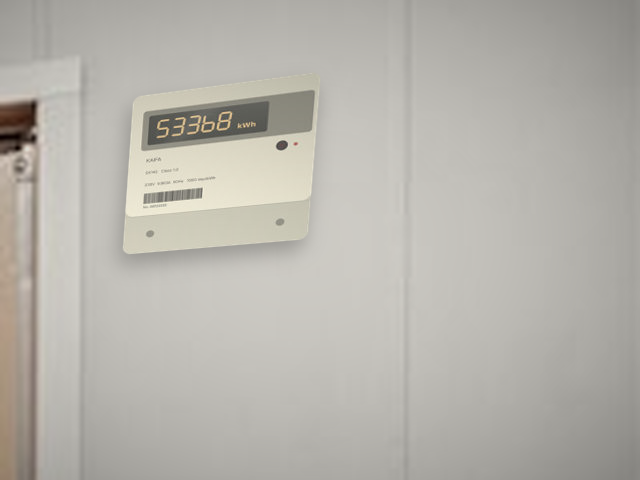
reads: value=53368 unit=kWh
